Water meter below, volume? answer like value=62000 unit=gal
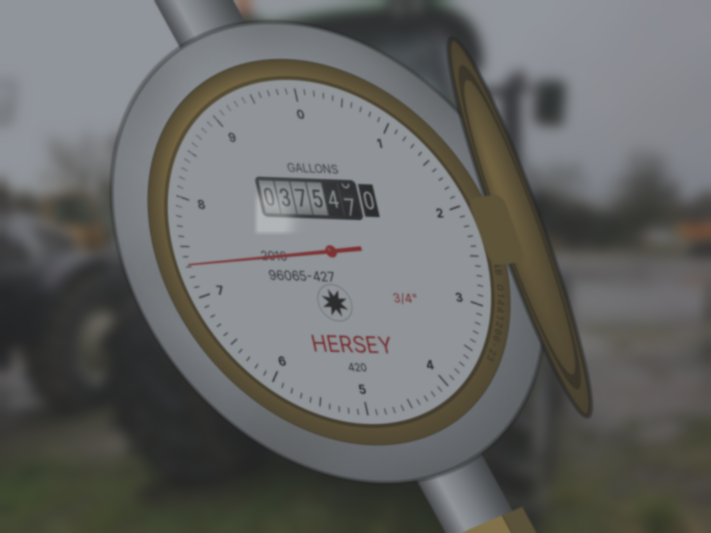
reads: value=375467.3 unit=gal
